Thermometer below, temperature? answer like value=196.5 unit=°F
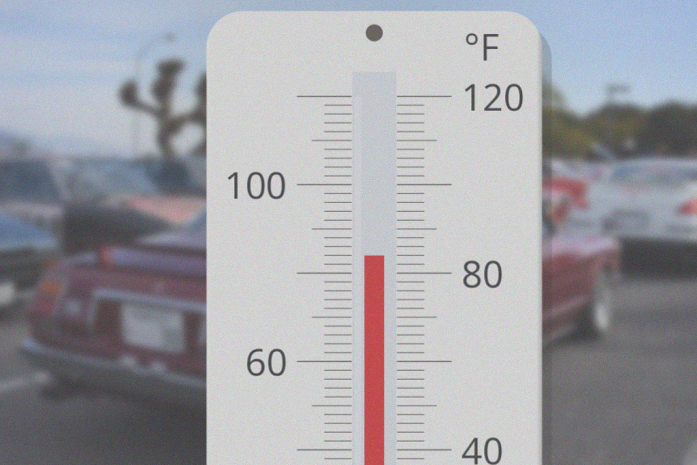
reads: value=84 unit=°F
